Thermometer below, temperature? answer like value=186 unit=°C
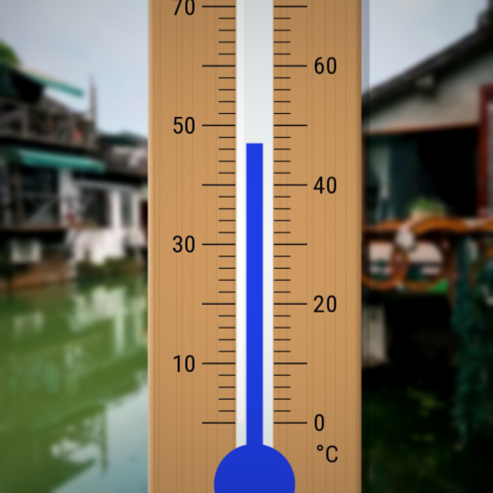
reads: value=47 unit=°C
